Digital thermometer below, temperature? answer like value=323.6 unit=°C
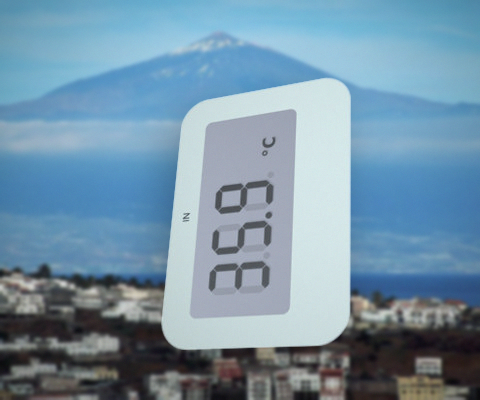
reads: value=35.9 unit=°C
